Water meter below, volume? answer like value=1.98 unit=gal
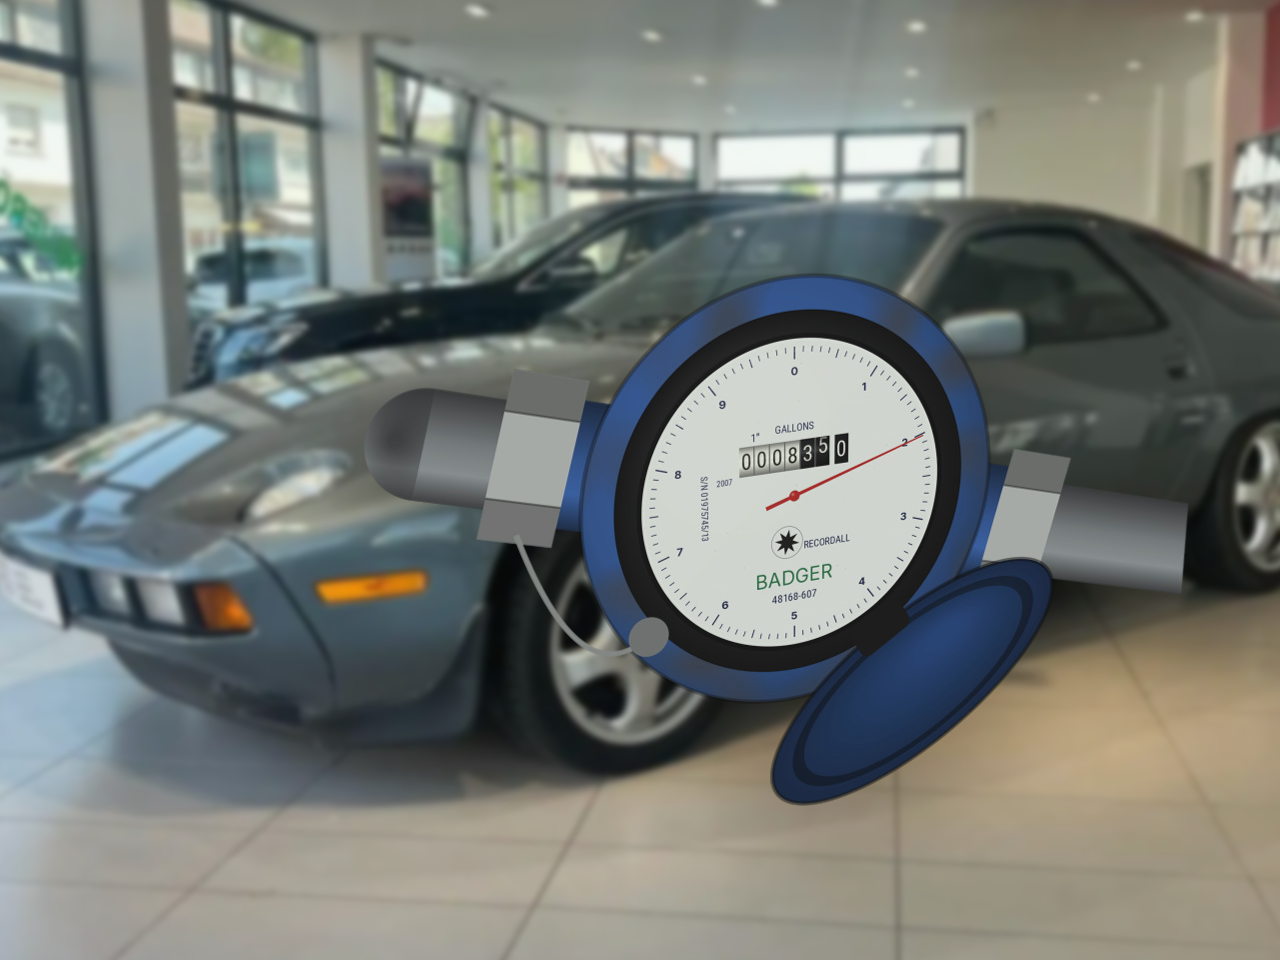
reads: value=8352.0 unit=gal
